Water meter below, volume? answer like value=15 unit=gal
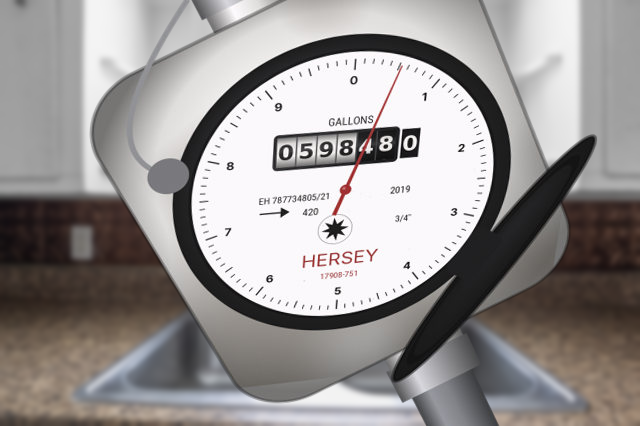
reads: value=598480.5 unit=gal
